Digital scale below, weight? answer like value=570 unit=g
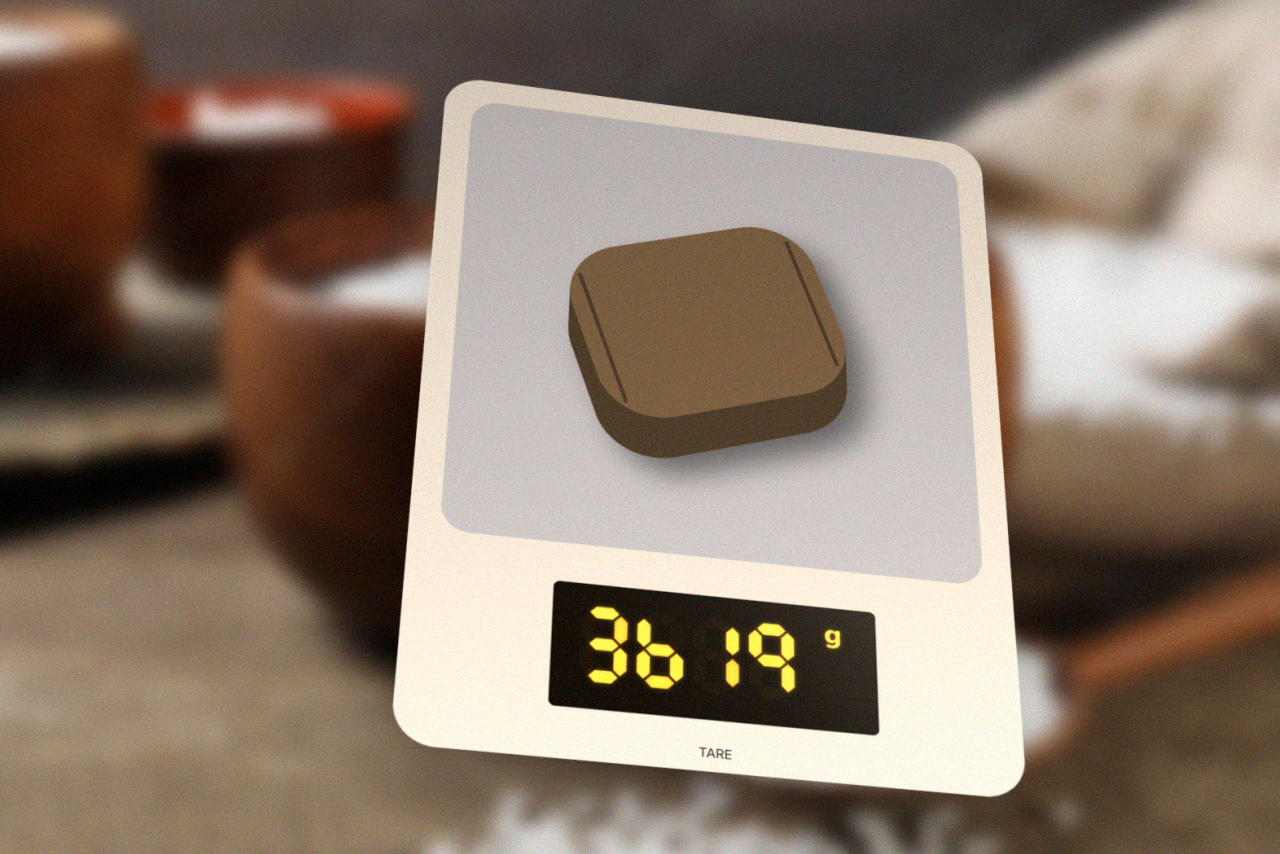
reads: value=3619 unit=g
